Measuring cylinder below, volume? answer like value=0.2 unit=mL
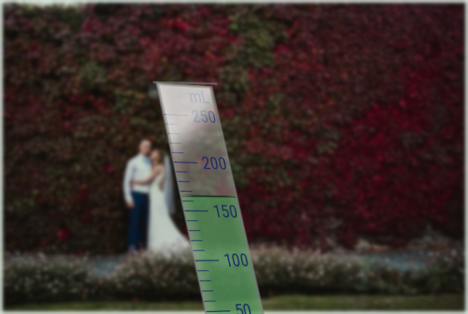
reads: value=165 unit=mL
